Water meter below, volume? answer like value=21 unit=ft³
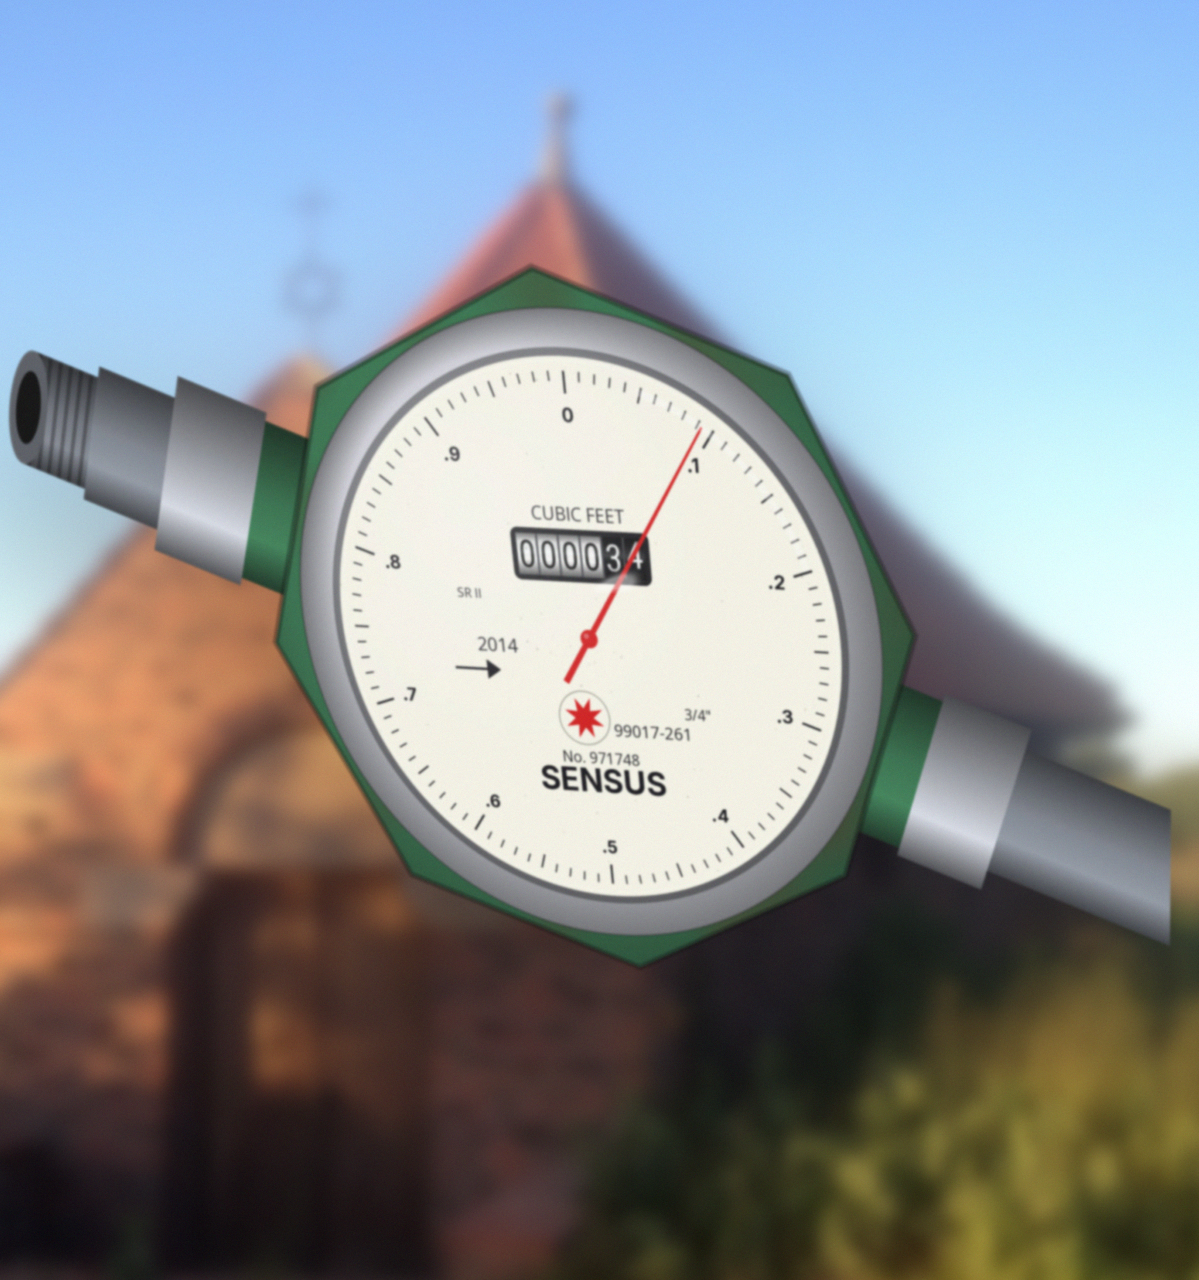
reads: value=34.09 unit=ft³
